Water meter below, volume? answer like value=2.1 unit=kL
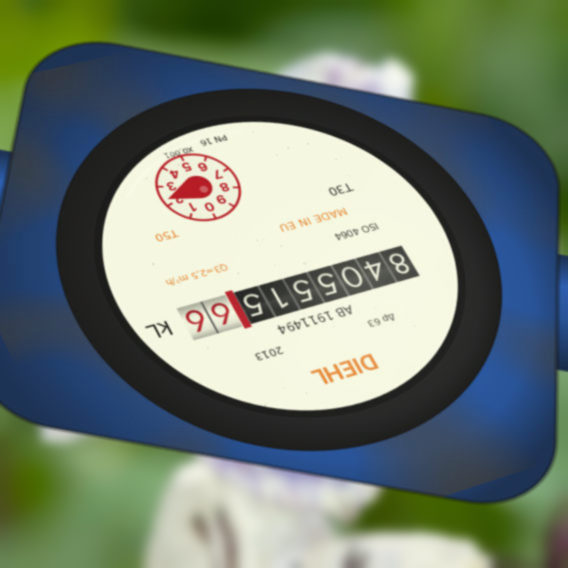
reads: value=8405515.662 unit=kL
